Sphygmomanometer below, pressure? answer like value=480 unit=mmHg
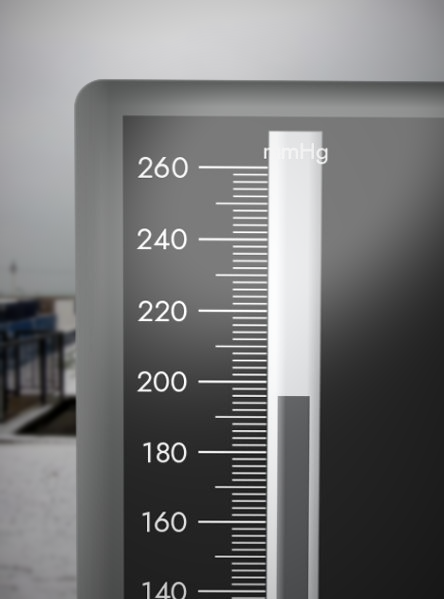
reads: value=196 unit=mmHg
